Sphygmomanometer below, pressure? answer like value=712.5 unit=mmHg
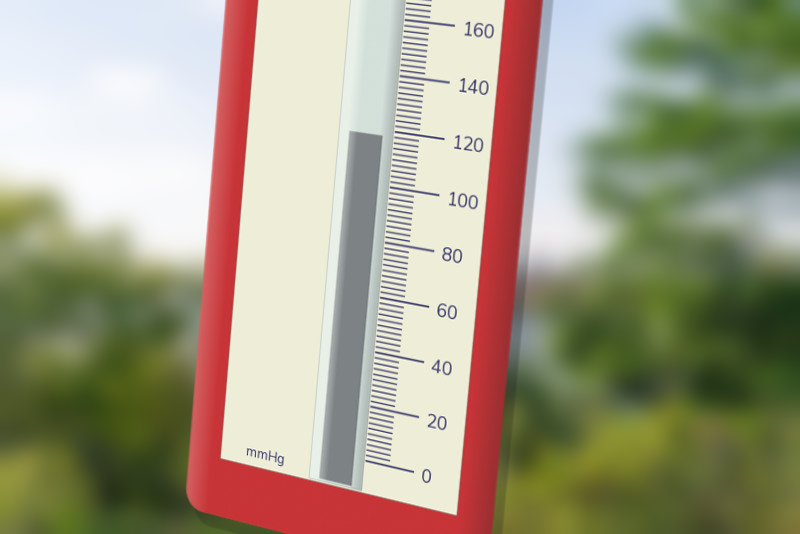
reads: value=118 unit=mmHg
